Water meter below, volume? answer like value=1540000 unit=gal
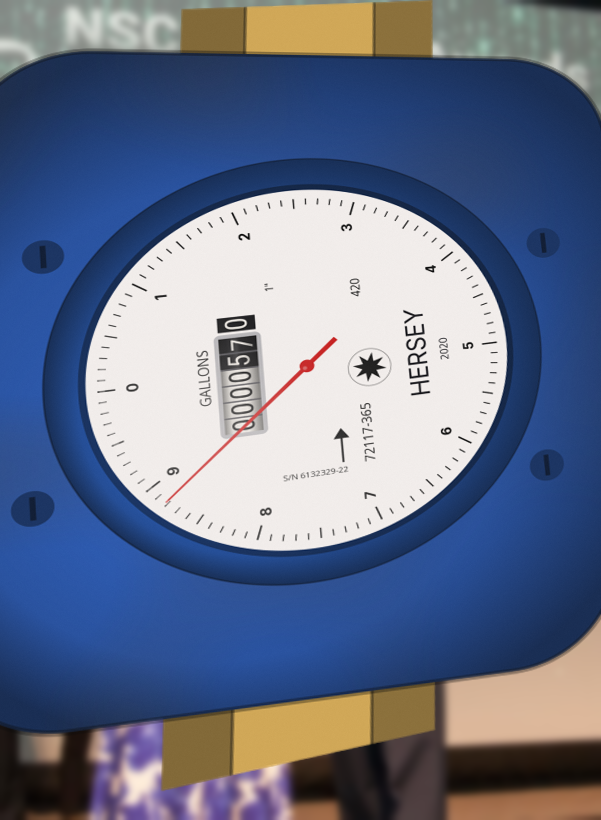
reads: value=568.8 unit=gal
